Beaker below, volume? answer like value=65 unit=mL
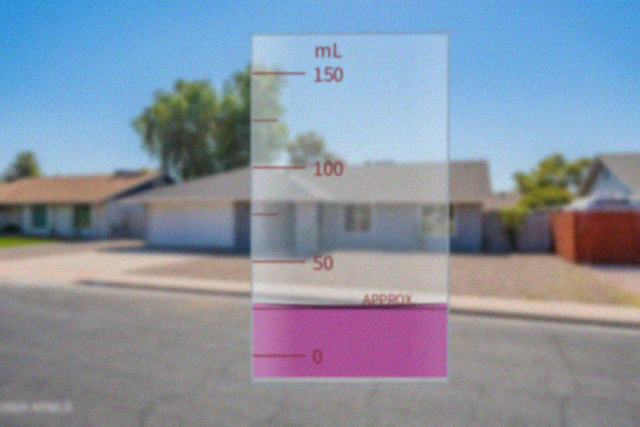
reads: value=25 unit=mL
